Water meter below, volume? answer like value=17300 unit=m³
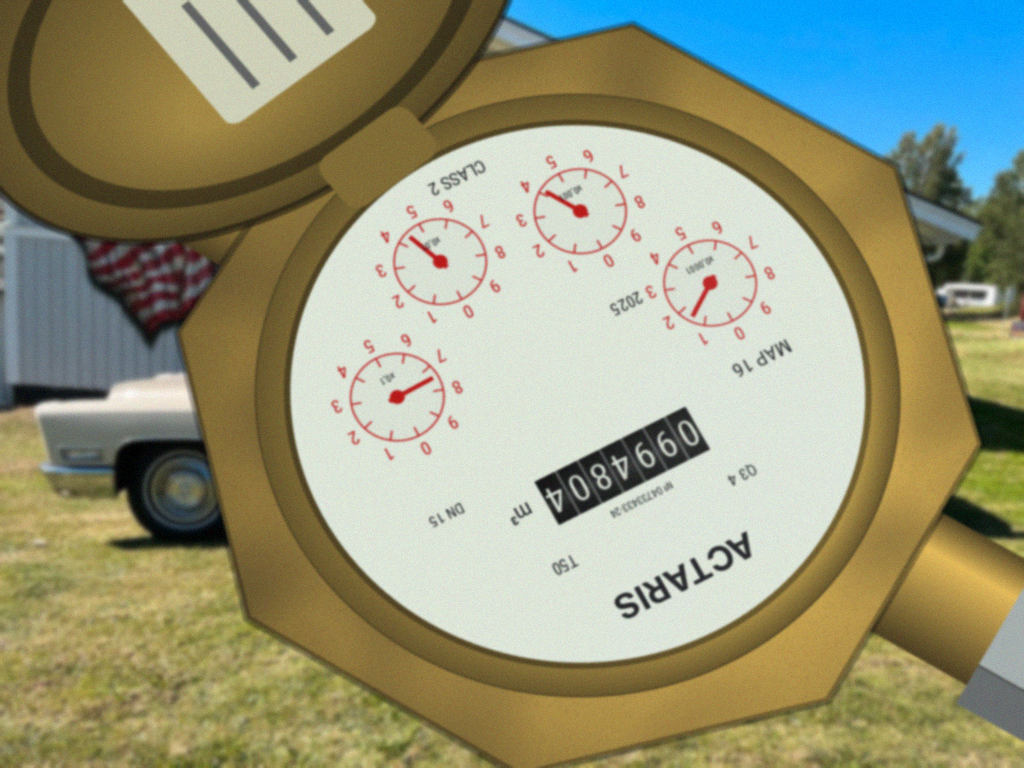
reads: value=994804.7441 unit=m³
